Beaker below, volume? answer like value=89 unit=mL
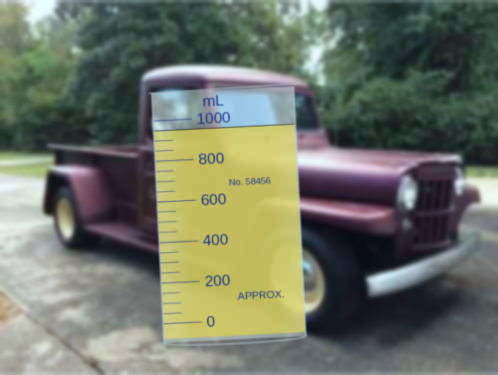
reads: value=950 unit=mL
